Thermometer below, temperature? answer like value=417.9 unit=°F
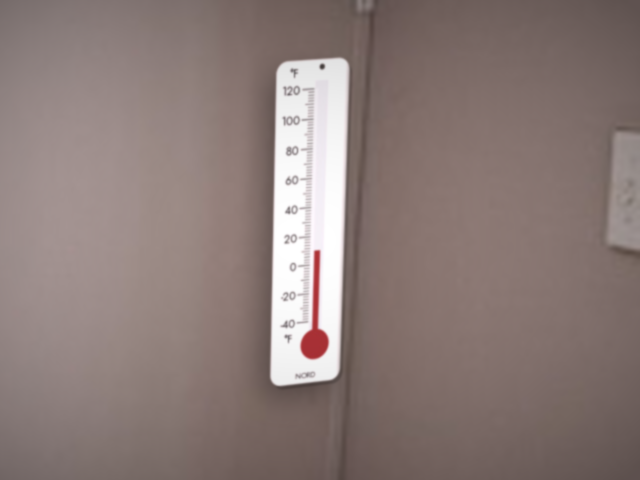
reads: value=10 unit=°F
